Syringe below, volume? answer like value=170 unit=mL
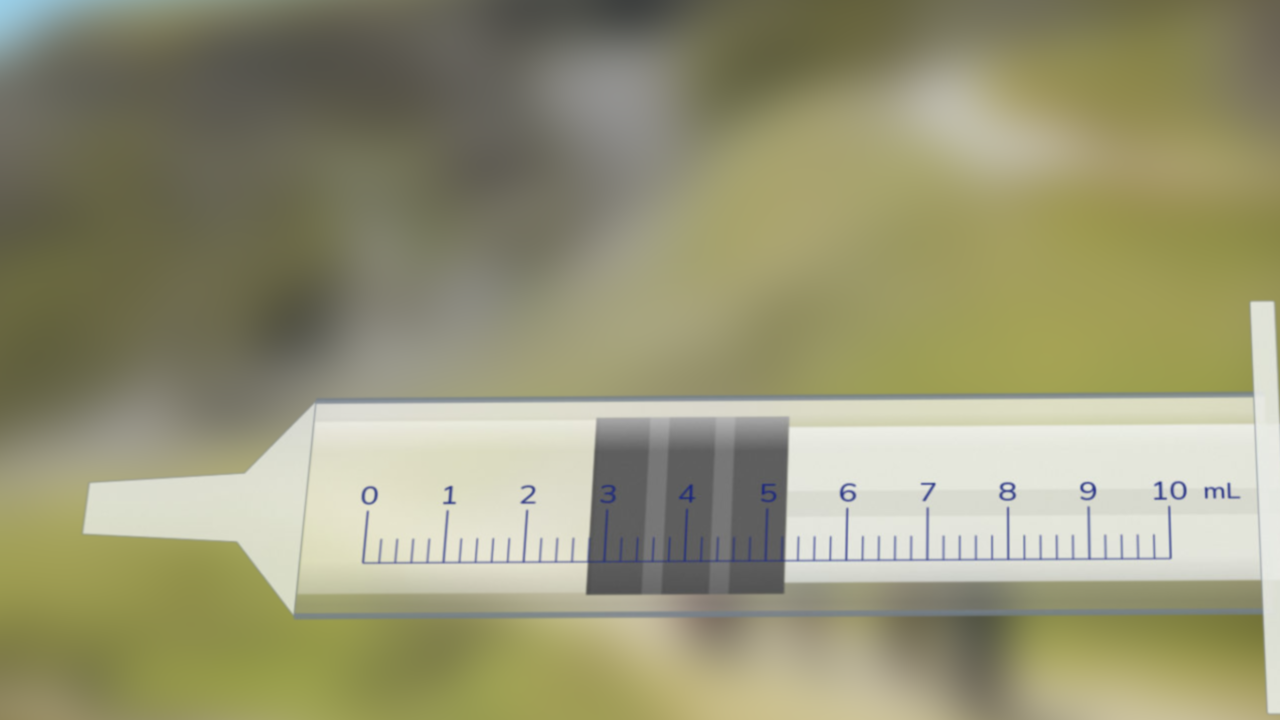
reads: value=2.8 unit=mL
